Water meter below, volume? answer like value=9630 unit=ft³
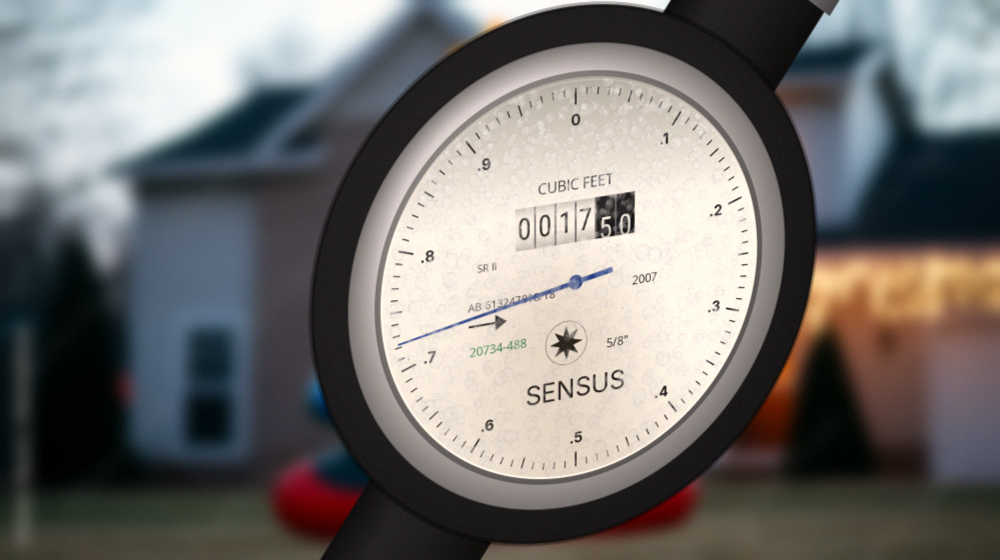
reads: value=1749.72 unit=ft³
